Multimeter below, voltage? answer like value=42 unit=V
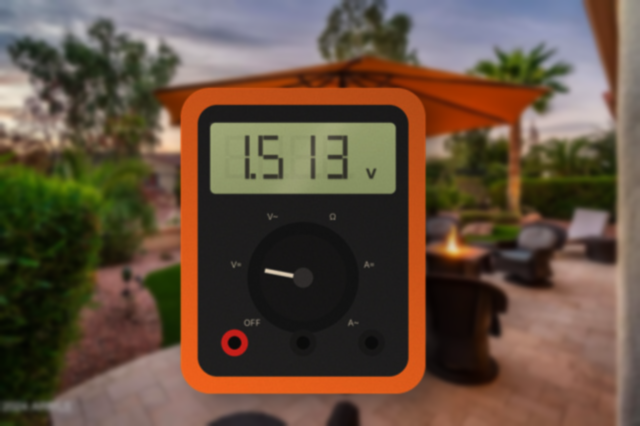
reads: value=1.513 unit=V
